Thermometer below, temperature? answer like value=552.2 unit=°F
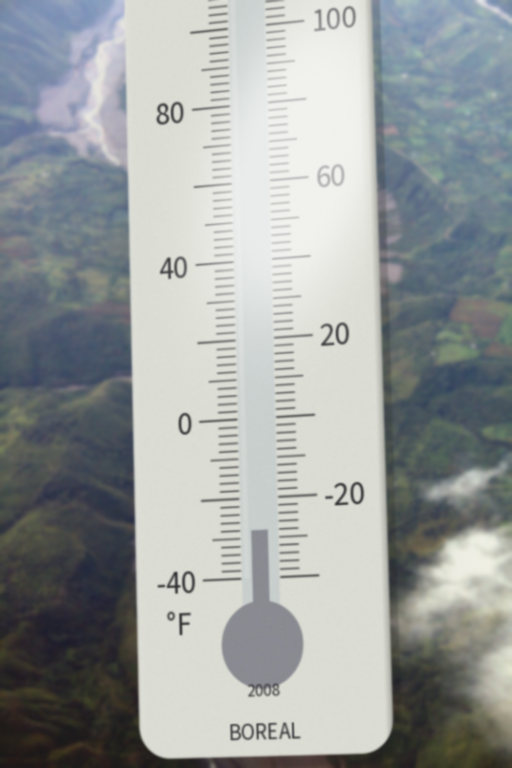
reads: value=-28 unit=°F
